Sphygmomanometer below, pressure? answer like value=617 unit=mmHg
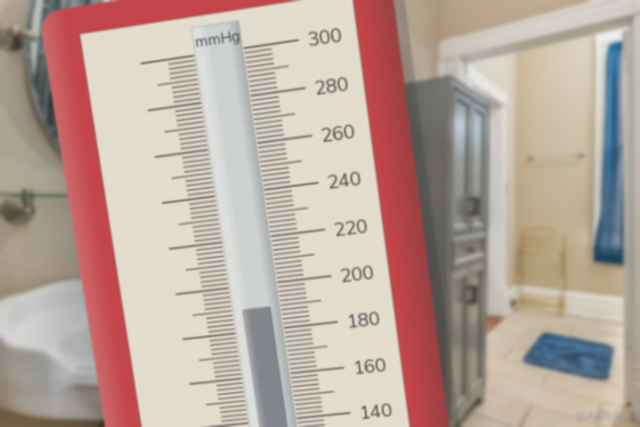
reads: value=190 unit=mmHg
